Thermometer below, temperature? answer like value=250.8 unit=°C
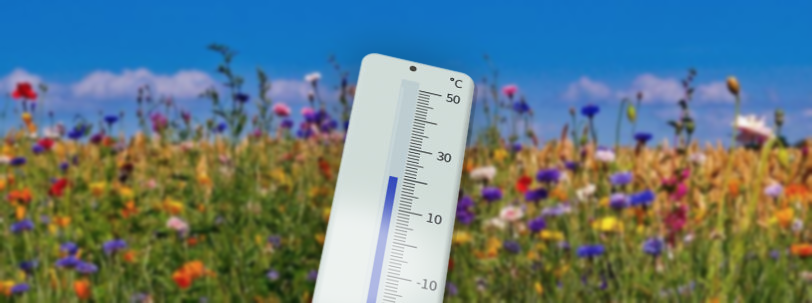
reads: value=20 unit=°C
